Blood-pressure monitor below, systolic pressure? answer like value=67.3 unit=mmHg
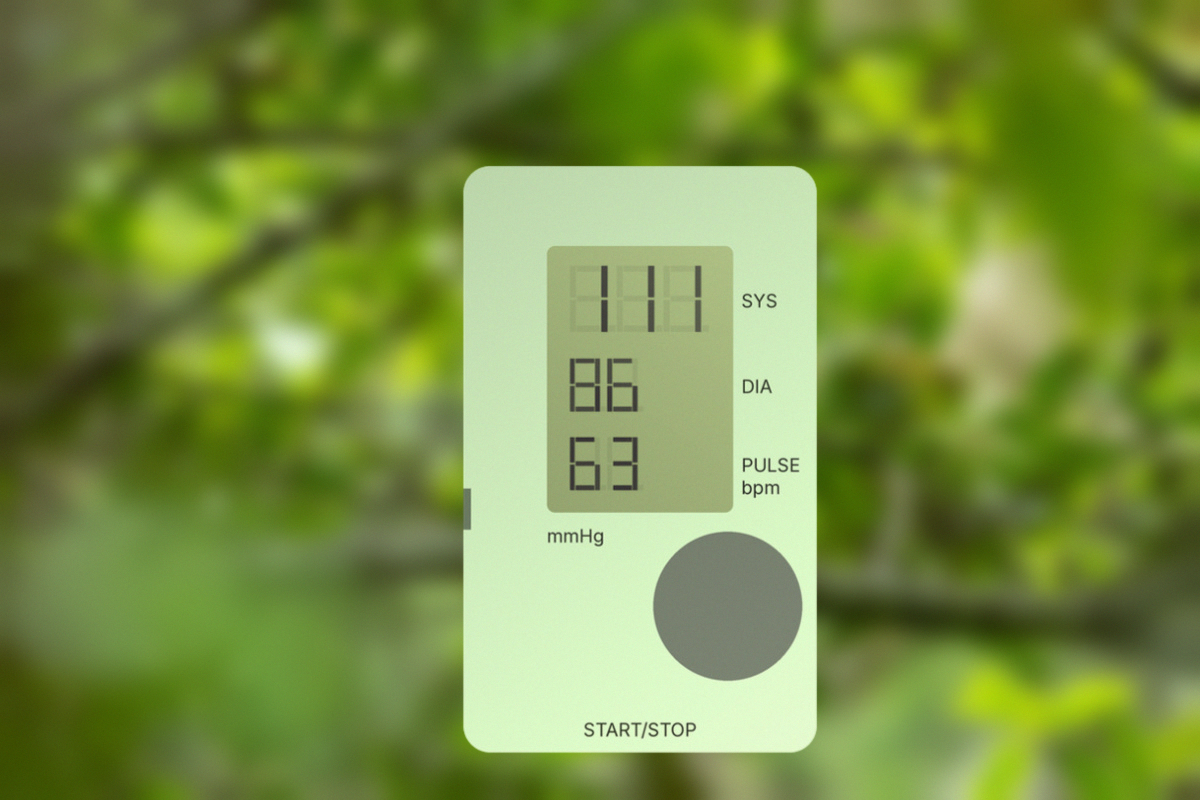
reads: value=111 unit=mmHg
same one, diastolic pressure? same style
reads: value=86 unit=mmHg
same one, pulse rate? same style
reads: value=63 unit=bpm
